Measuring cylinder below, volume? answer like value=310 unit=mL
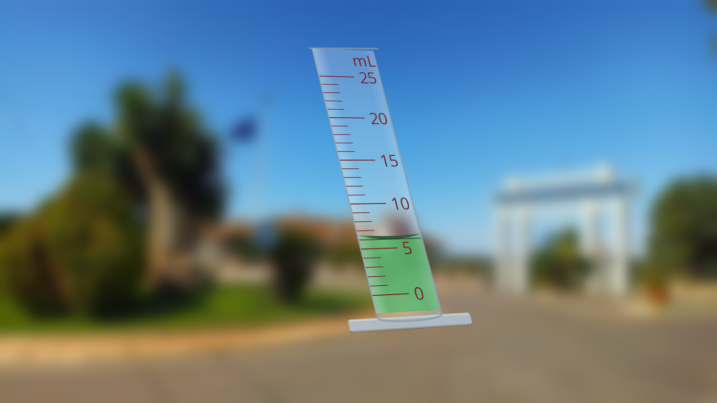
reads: value=6 unit=mL
